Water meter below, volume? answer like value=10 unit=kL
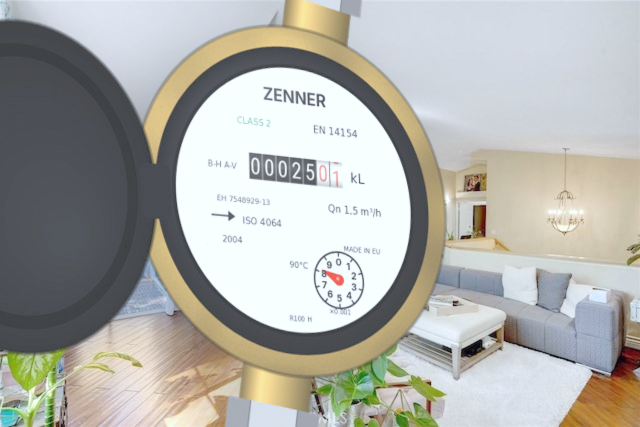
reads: value=25.008 unit=kL
